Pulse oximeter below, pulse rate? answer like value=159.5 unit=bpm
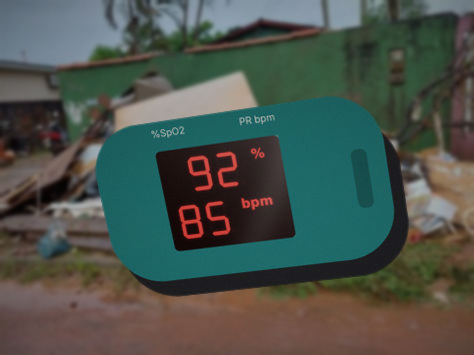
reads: value=85 unit=bpm
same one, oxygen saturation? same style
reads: value=92 unit=%
